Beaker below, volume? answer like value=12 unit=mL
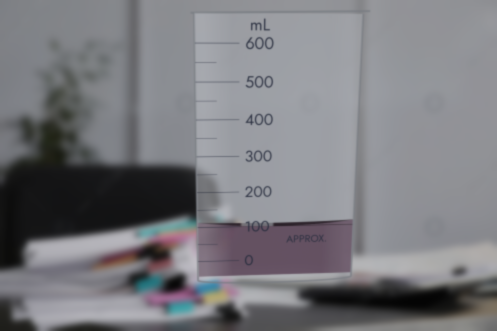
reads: value=100 unit=mL
